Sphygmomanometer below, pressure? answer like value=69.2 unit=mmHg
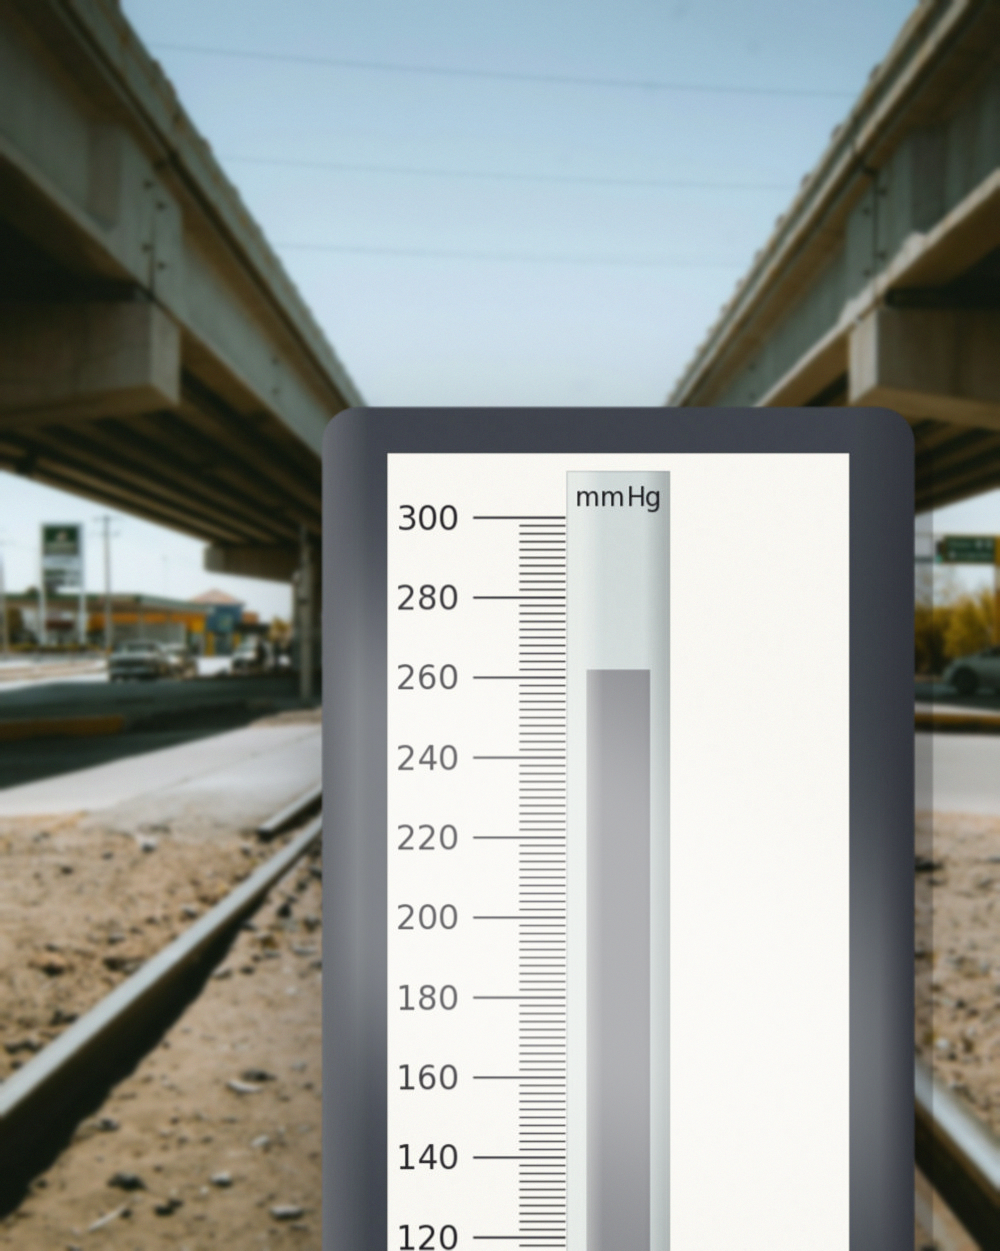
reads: value=262 unit=mmHg
